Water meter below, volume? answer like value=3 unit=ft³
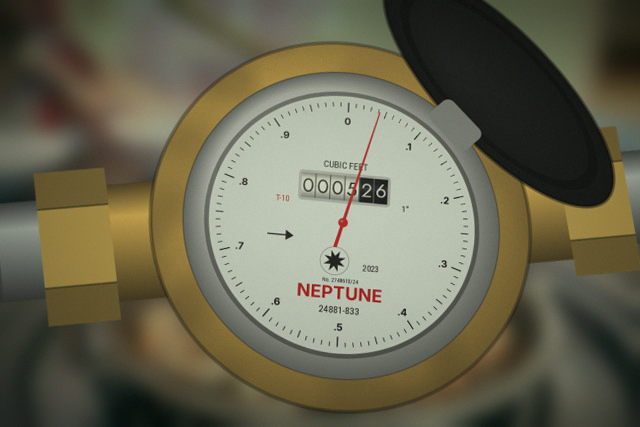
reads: value=526.04 unit=ft³
